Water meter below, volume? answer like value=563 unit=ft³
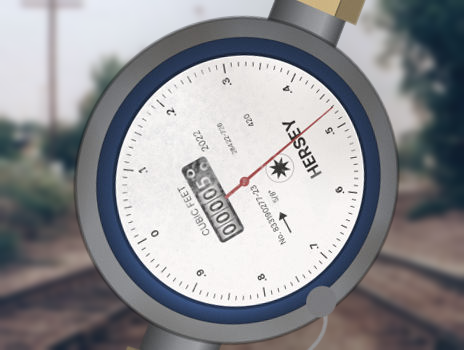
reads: value=58.47 unit=ft³
